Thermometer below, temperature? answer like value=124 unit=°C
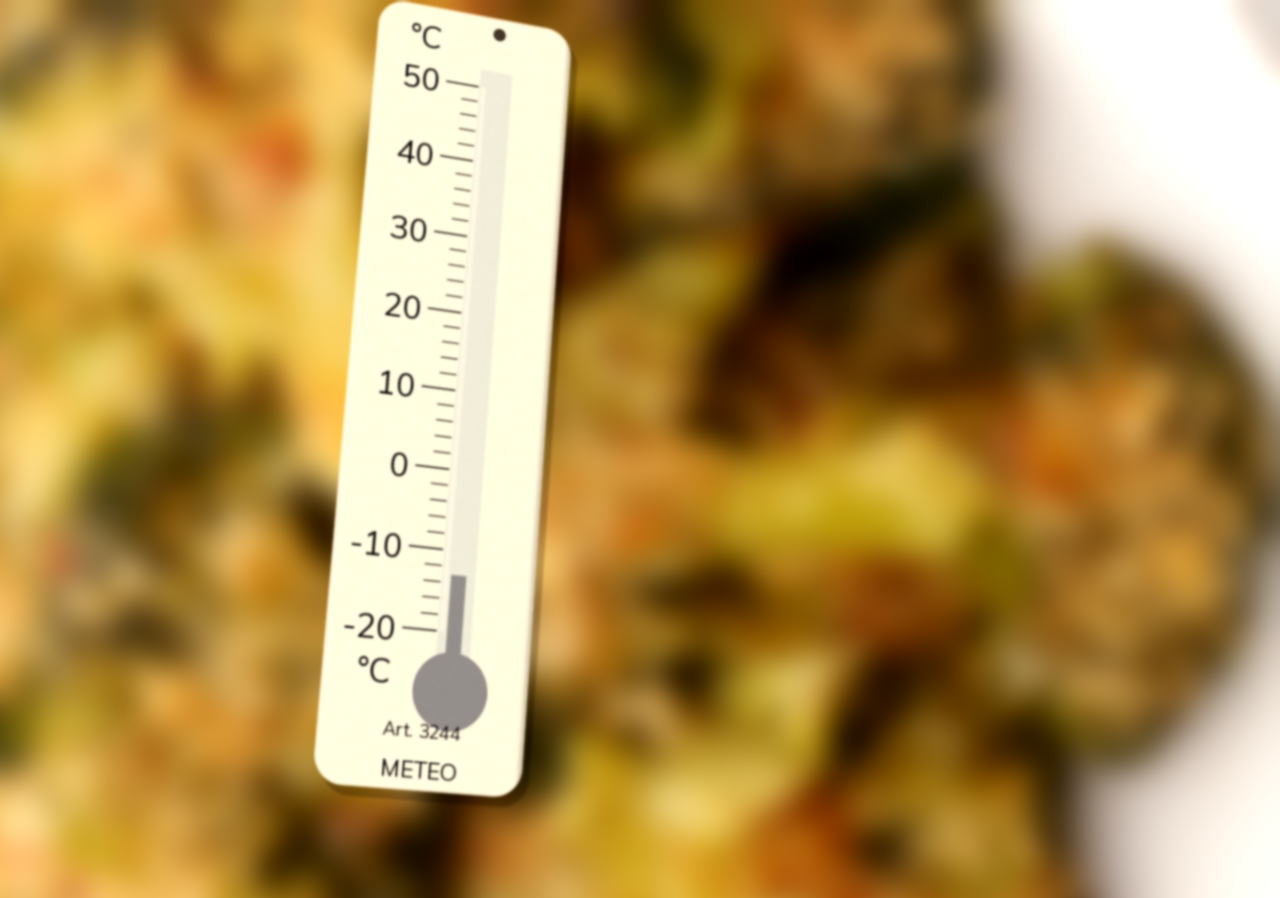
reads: value=-13 unit=°C
